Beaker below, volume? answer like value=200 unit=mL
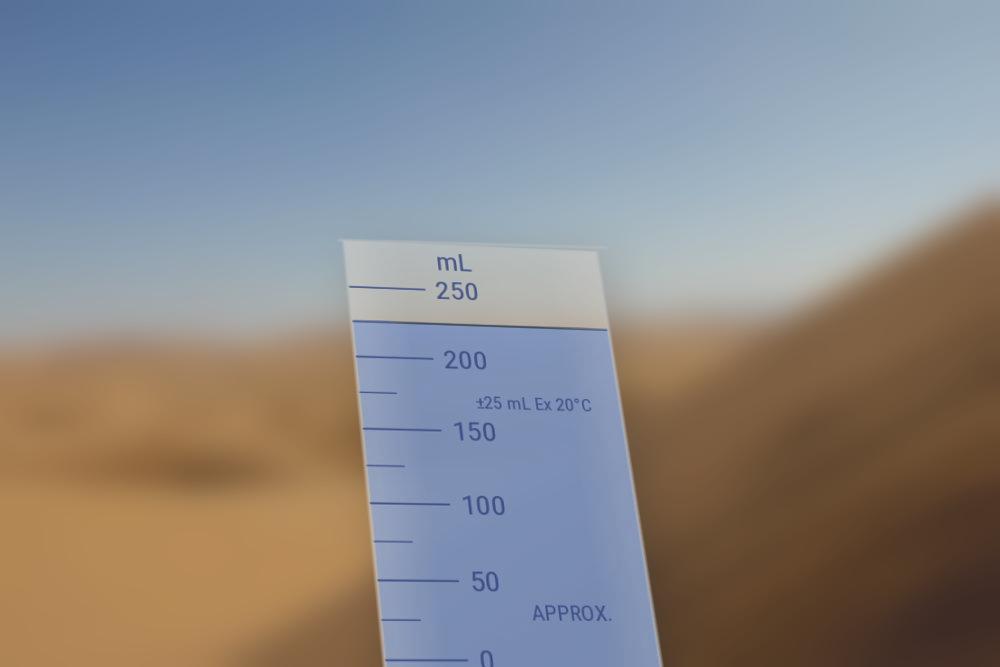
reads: value=225 unit=mL
